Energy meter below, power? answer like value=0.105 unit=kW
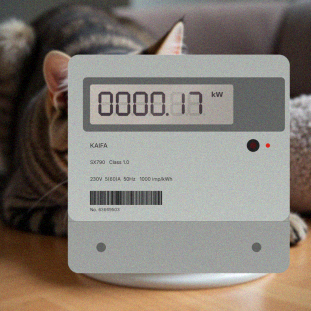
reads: value=0.17 unit=kW
